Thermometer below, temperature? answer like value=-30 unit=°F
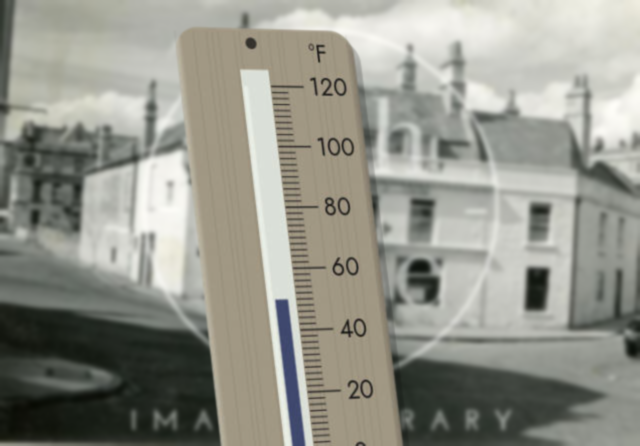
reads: value=50 unit=°F
